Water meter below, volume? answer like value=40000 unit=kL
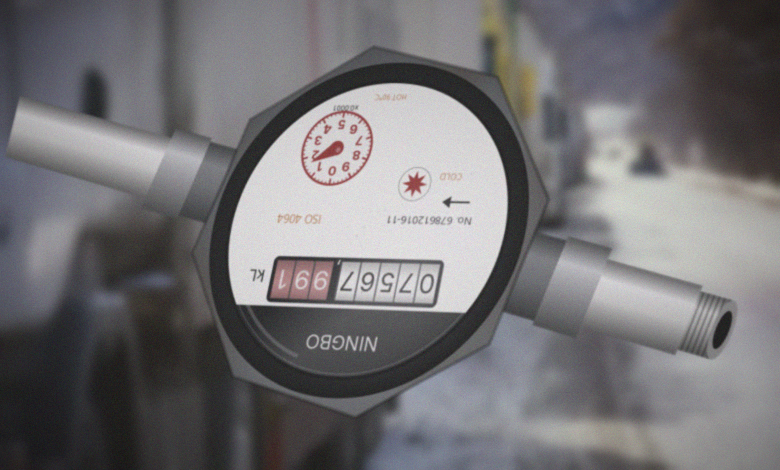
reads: value=7567.9911 unit=kL
